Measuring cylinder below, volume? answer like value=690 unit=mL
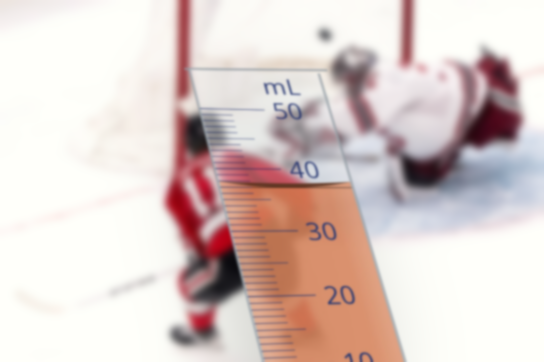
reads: value=37 unit=mL
